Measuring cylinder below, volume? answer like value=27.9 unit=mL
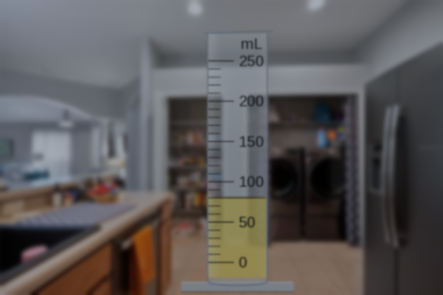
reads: value=80 unit=mL
